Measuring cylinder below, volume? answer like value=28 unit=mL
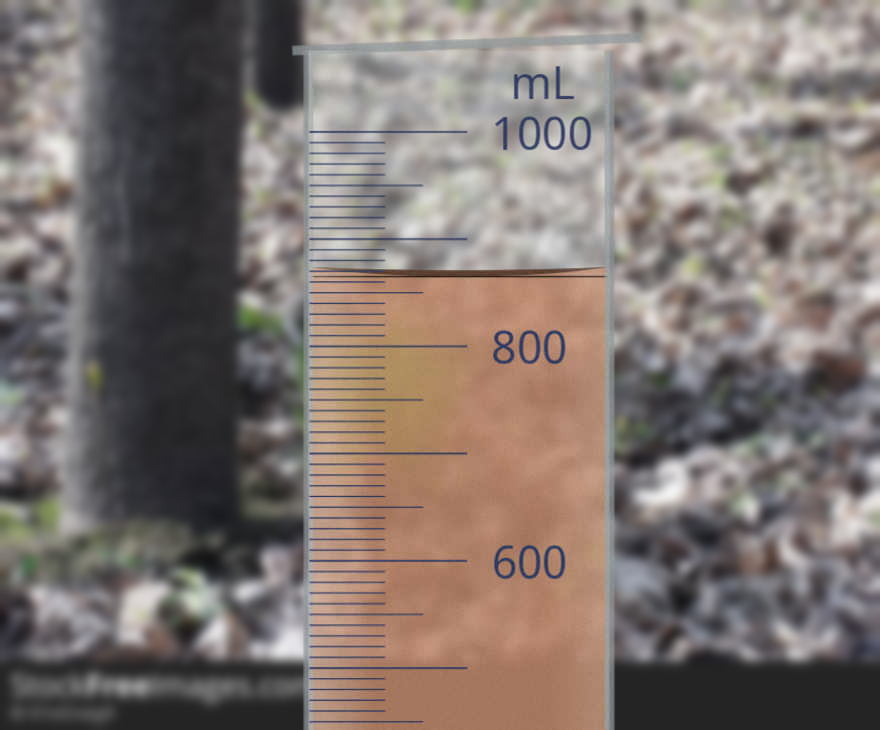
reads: value=865 unit=mL
